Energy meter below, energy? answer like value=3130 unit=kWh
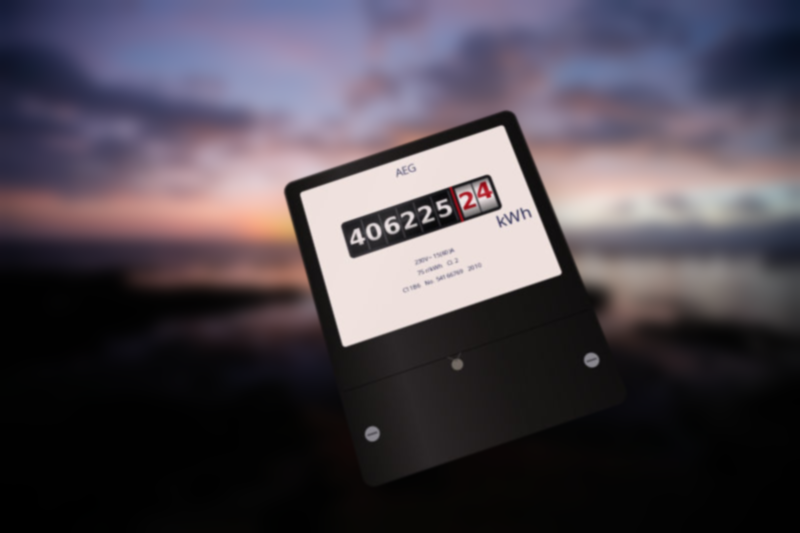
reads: value=406225.24 unit=kWh
